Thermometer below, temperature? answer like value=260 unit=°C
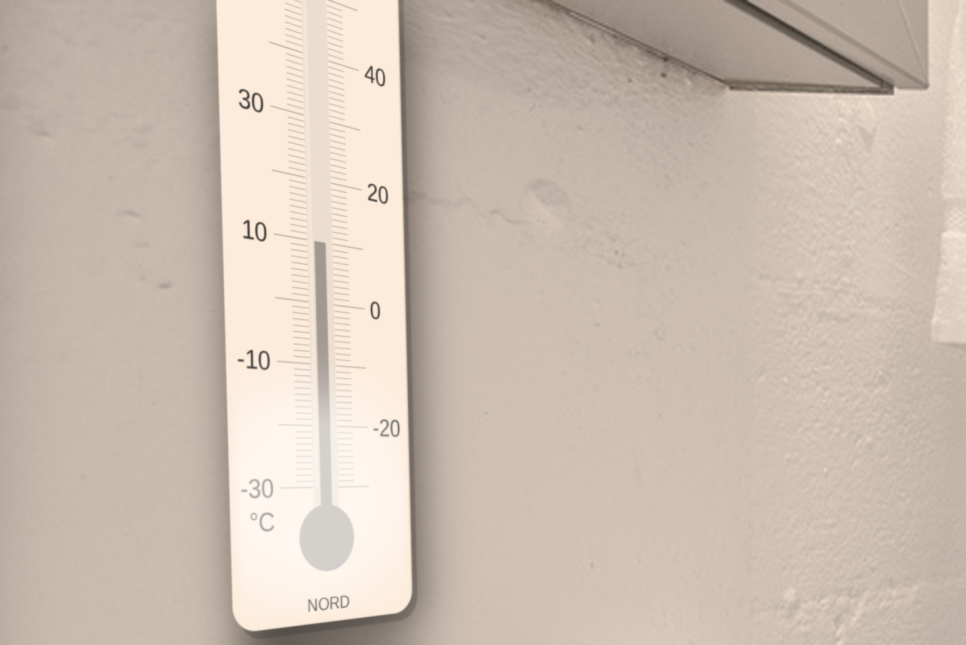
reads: value=10 unit=°C
